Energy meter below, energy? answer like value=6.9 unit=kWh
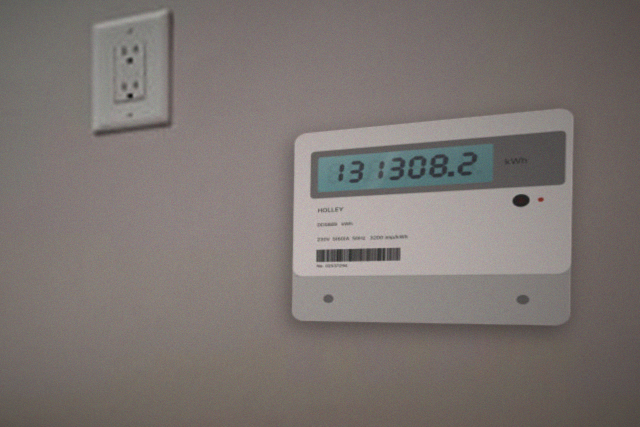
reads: value=131308.2 unit=kWh
